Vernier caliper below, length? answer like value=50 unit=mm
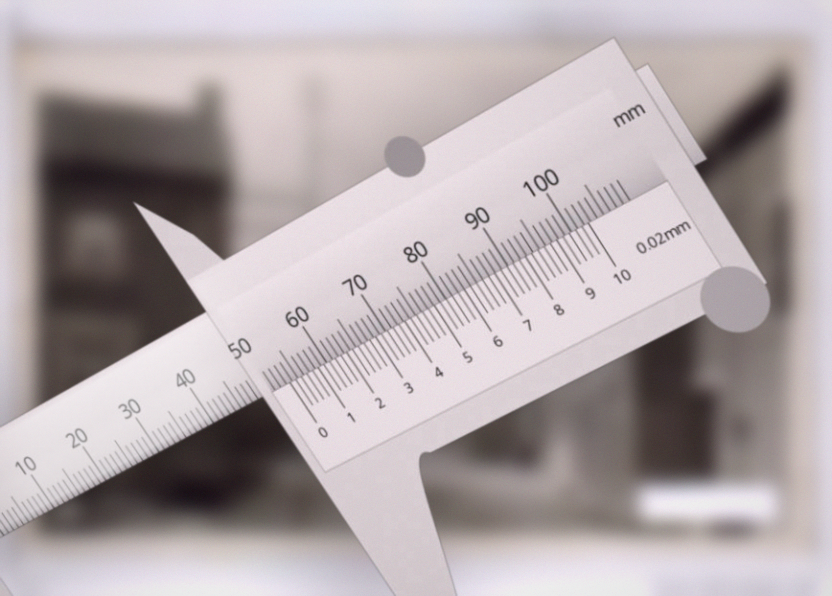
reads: value=53.6 unit=mm
